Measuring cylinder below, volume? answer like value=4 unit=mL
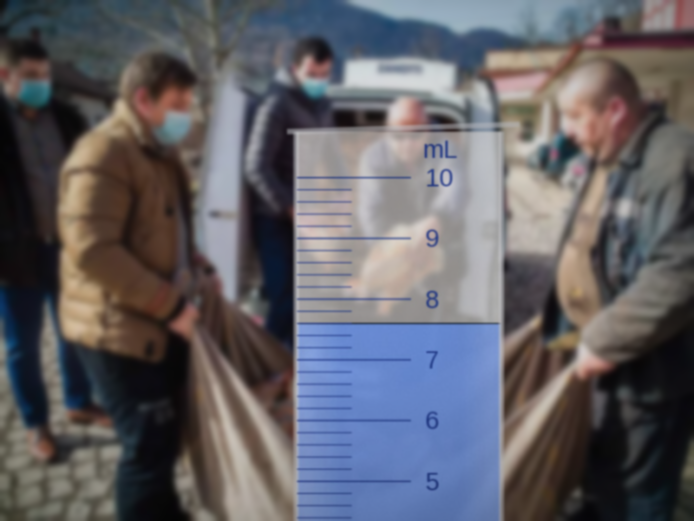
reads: value=7.6 unit=mL
